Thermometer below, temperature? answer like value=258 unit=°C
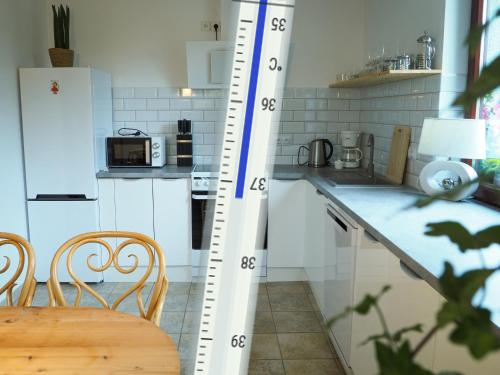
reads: value=37.2 unit=°C
